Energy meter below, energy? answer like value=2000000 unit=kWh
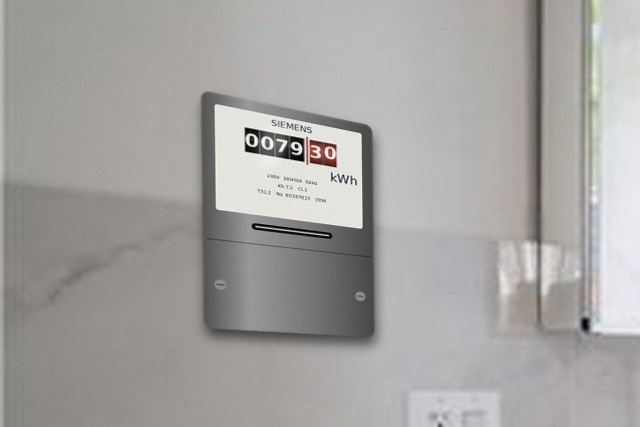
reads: value=79.30 unit=kWh
